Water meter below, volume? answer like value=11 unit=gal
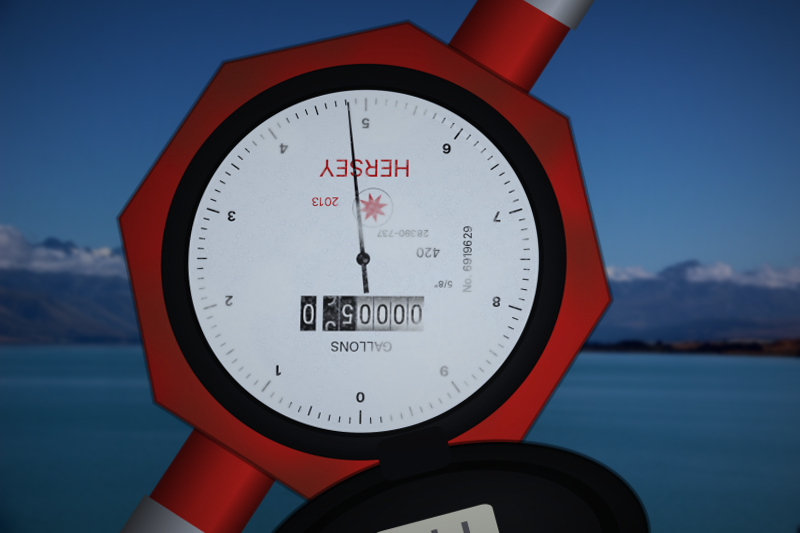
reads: value=554.8 unit=gal
